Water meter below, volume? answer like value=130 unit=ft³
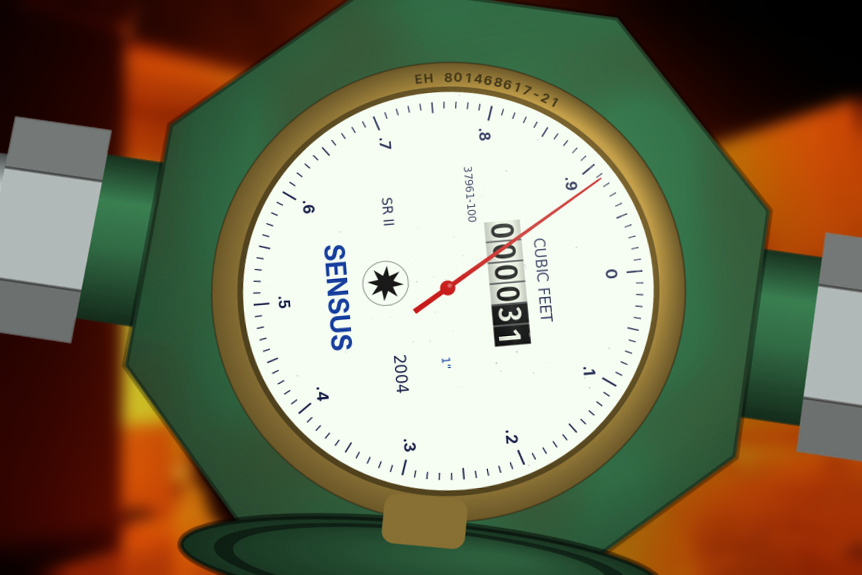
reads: value=30.91 unit=ft³
